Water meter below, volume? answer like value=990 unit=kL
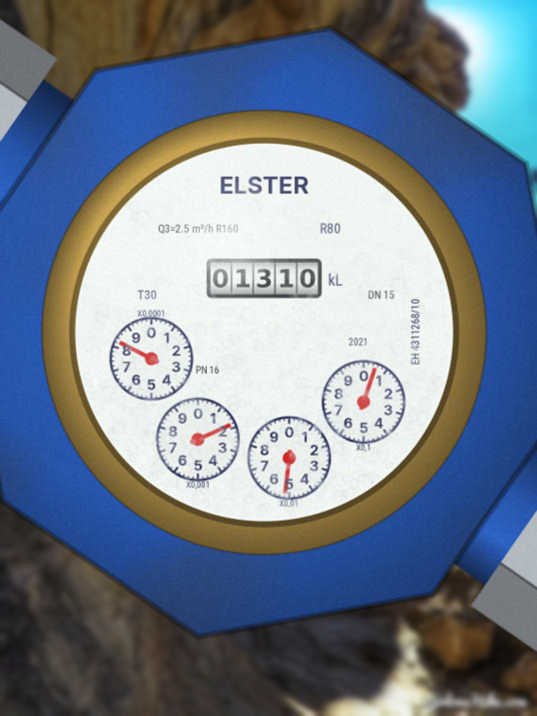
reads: value=1310.0518 unit=kL
